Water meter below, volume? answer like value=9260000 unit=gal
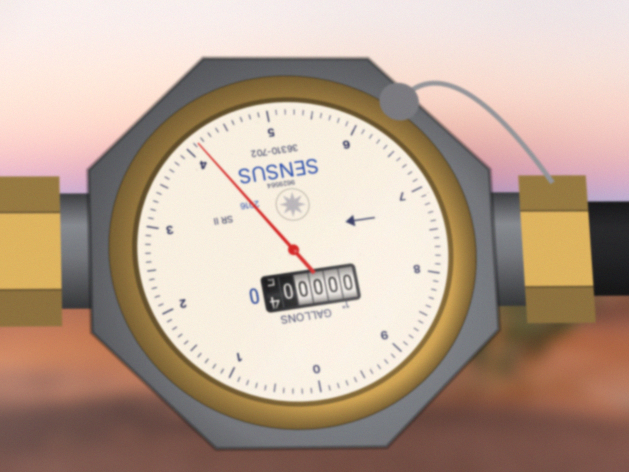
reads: value=44.1 unit=gal
